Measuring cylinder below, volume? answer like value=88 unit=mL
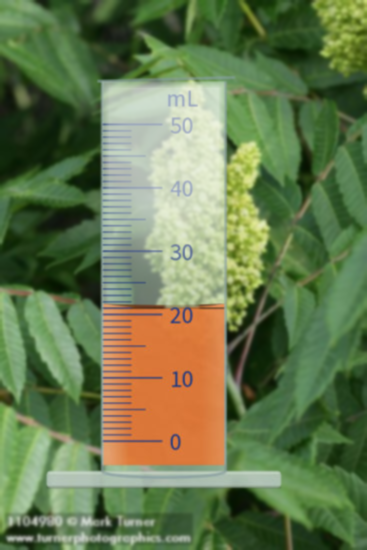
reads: value=21 unit=mL
